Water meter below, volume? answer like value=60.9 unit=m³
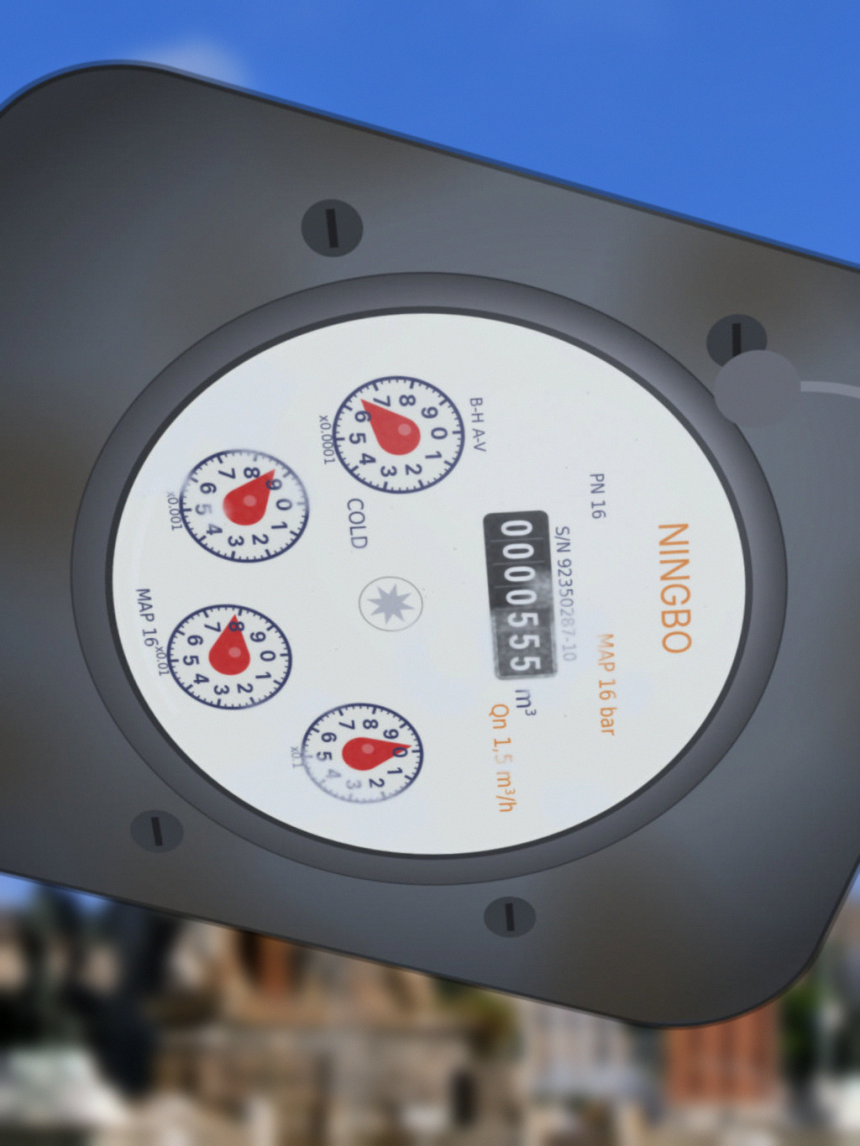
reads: value=554.9786 unit=m³
